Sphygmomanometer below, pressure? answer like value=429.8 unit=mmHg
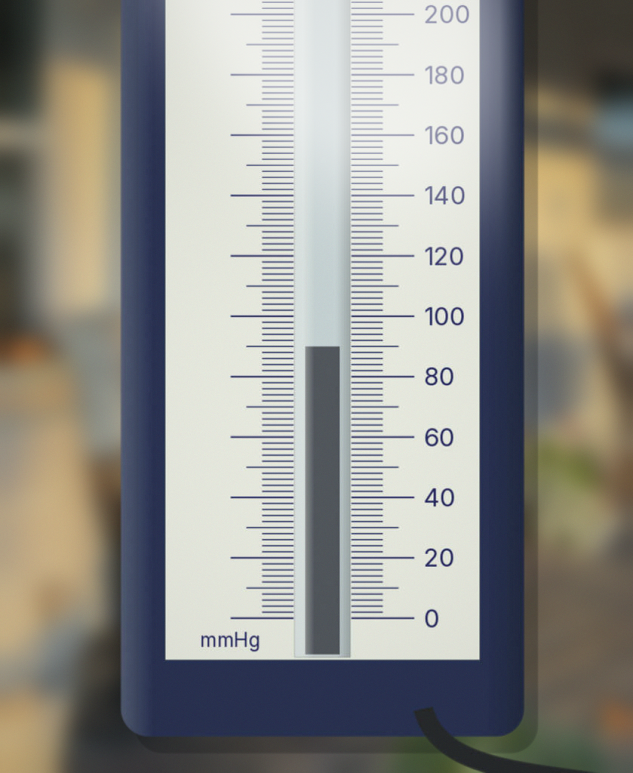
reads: value=90 unit=mmHg
